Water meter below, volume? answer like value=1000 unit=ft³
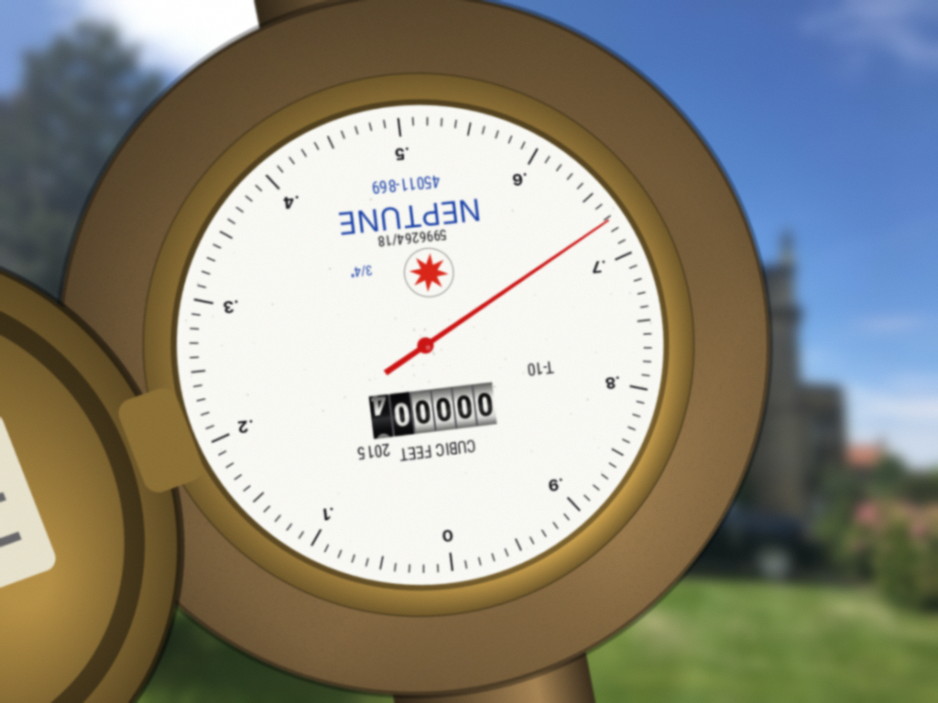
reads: value=3.67 unit=ft³
